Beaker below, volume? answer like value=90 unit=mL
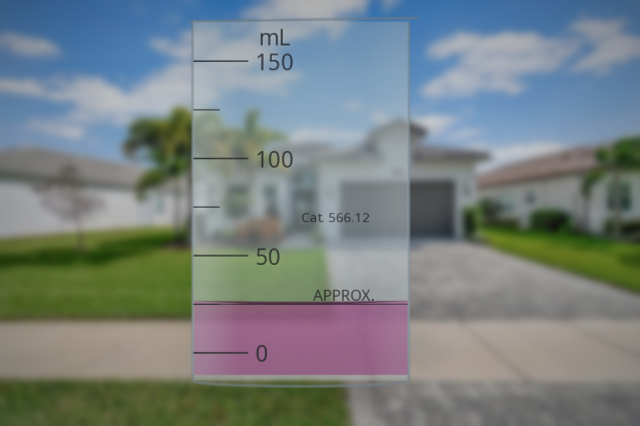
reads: value=25 unit=mL
